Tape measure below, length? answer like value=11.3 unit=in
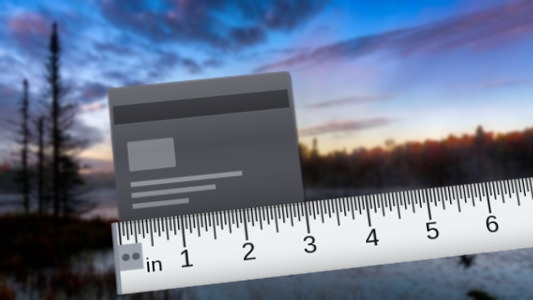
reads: value=3 unit=in
